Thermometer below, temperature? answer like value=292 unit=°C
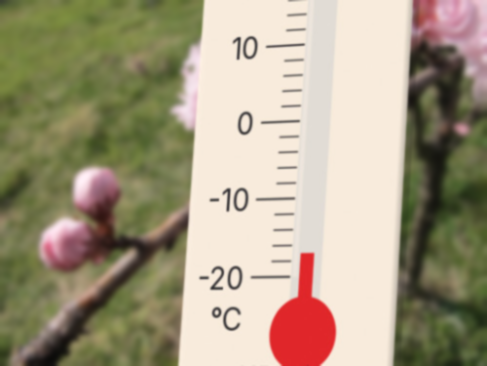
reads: value=-17 unit=°C
